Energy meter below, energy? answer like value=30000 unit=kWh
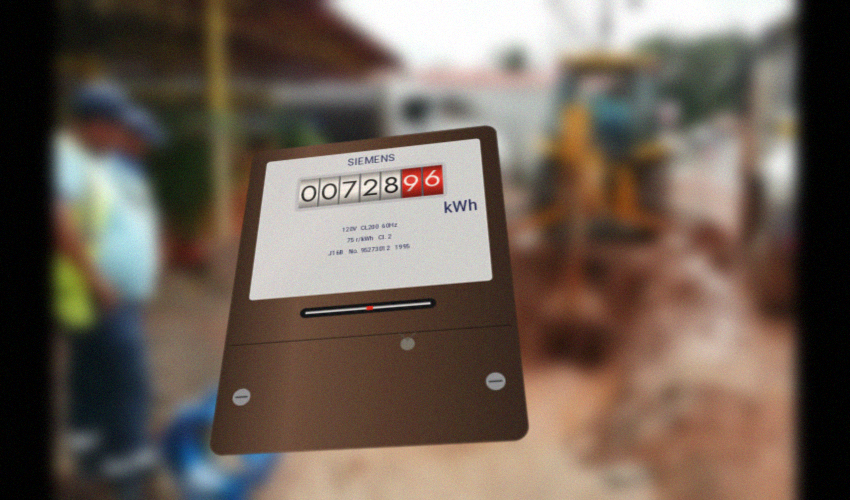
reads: value=728.96 unit=kWh
